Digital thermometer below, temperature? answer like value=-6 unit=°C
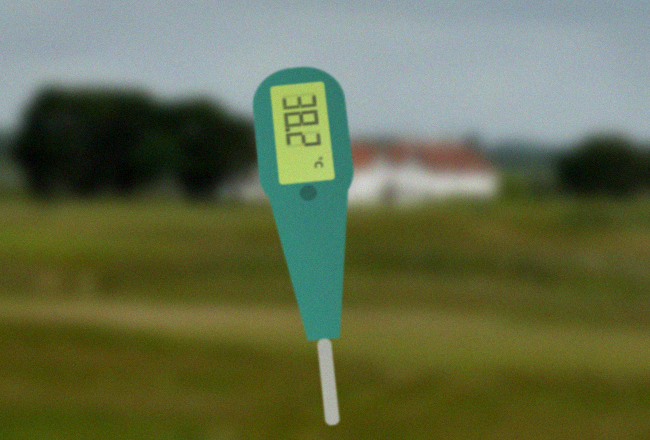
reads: value=38.2 unit=°C
